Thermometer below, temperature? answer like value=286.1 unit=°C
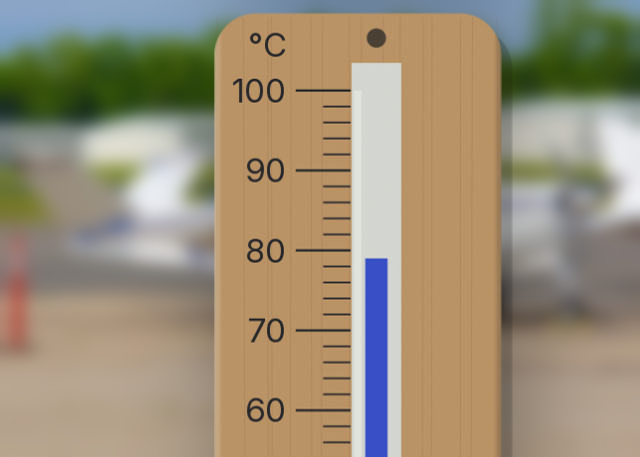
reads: value=79 unit=°C
